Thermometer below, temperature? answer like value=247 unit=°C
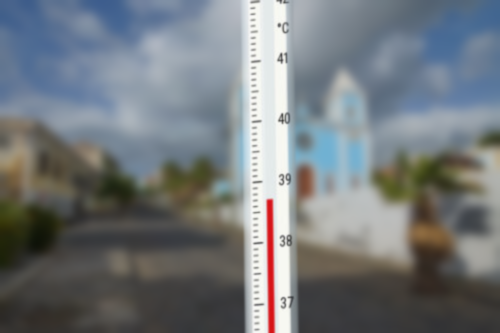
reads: value=38.7 unit=°C
